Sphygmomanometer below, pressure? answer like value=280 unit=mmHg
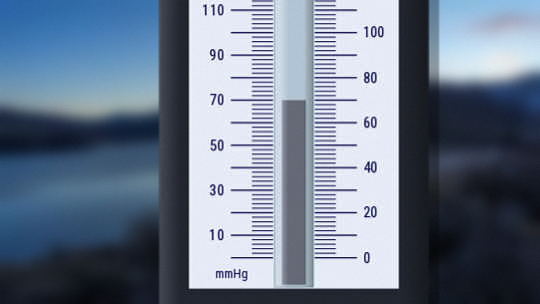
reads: value=70 unit=mmHg
